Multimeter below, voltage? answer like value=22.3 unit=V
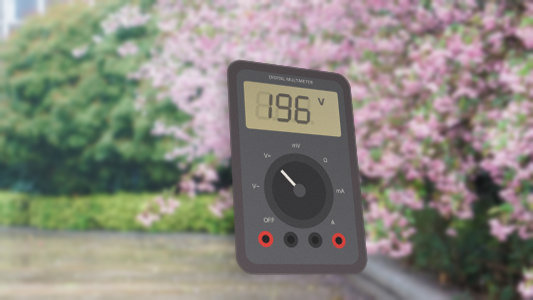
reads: value=196 unit=V
